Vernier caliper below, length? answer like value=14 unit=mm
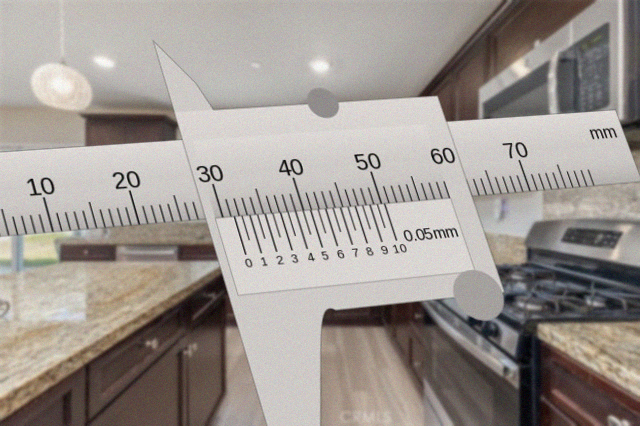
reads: value=31.4 unit=mm
